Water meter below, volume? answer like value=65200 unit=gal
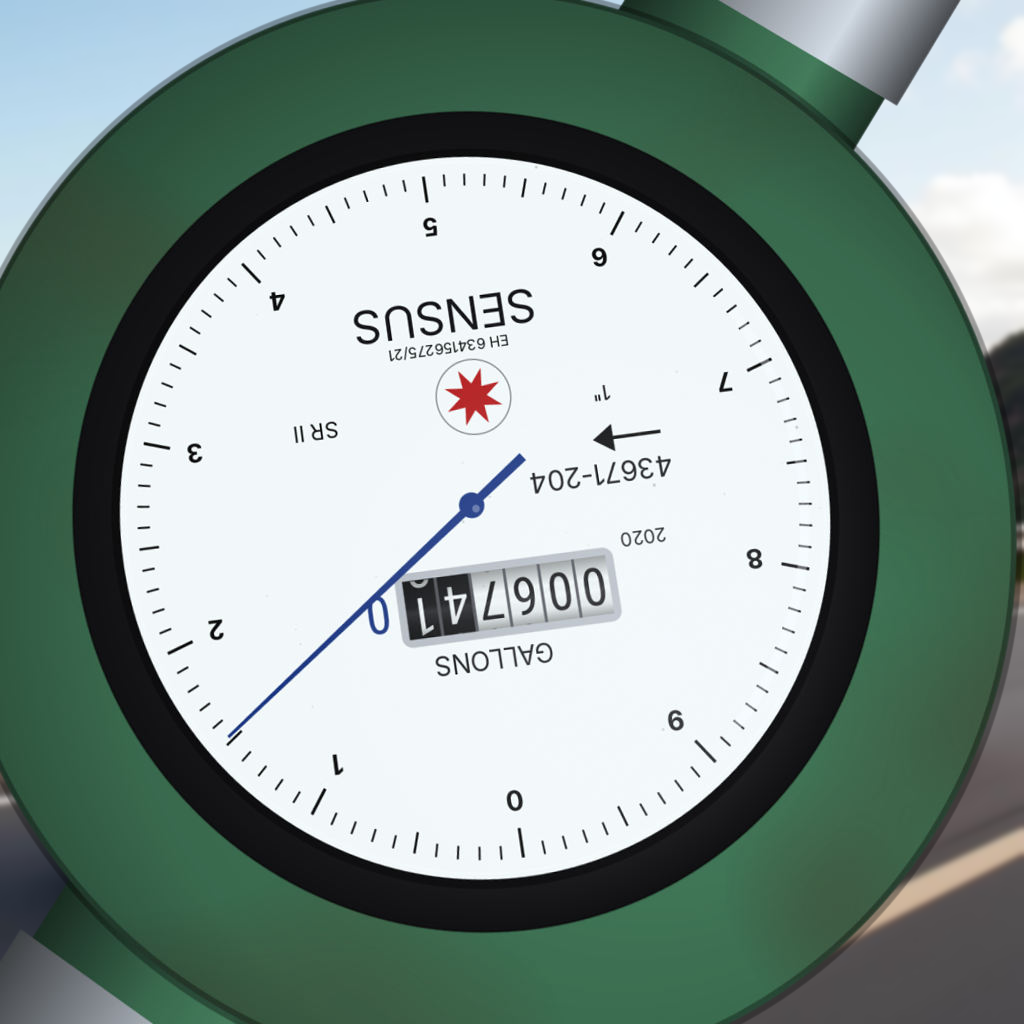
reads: value=67411.5 unit=gal
